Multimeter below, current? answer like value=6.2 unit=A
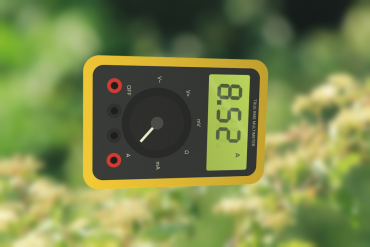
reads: value=8.52 unit=A
